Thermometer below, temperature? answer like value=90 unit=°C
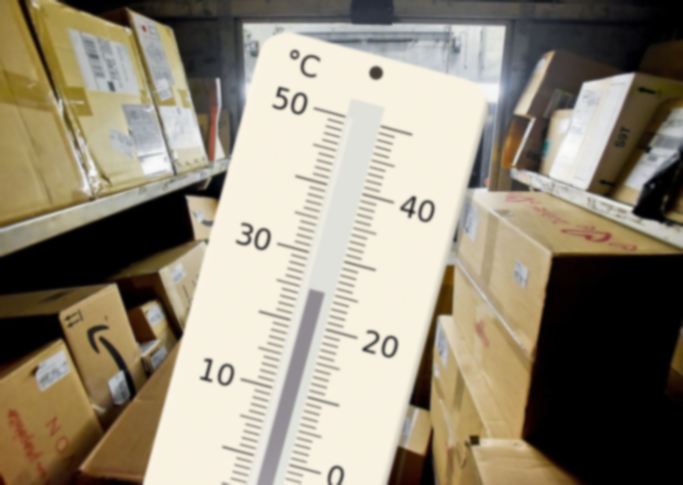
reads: value=25 unit=°C
